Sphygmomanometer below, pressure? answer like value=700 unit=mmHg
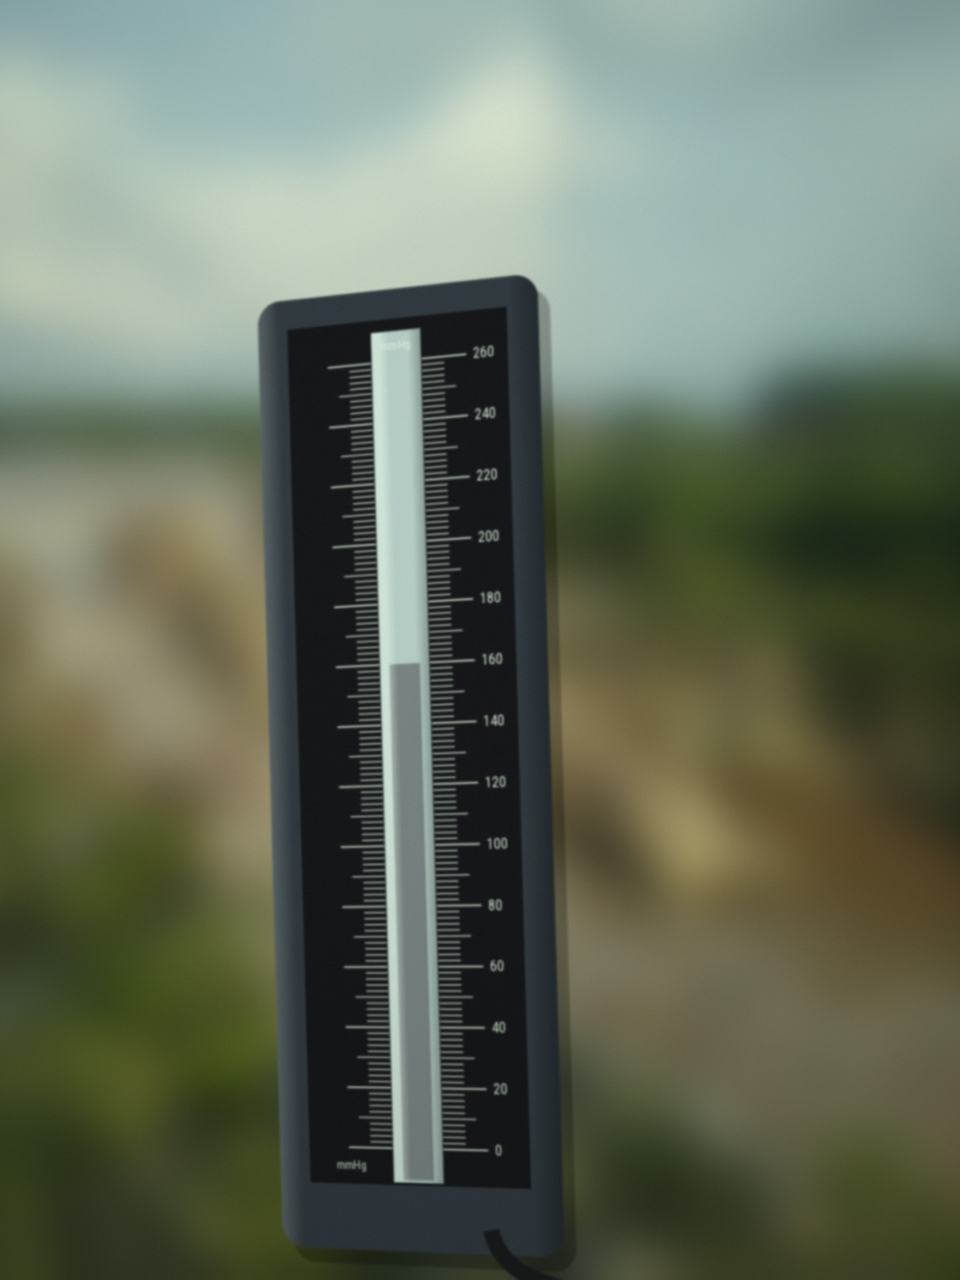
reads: value=160 unit=mmHg
